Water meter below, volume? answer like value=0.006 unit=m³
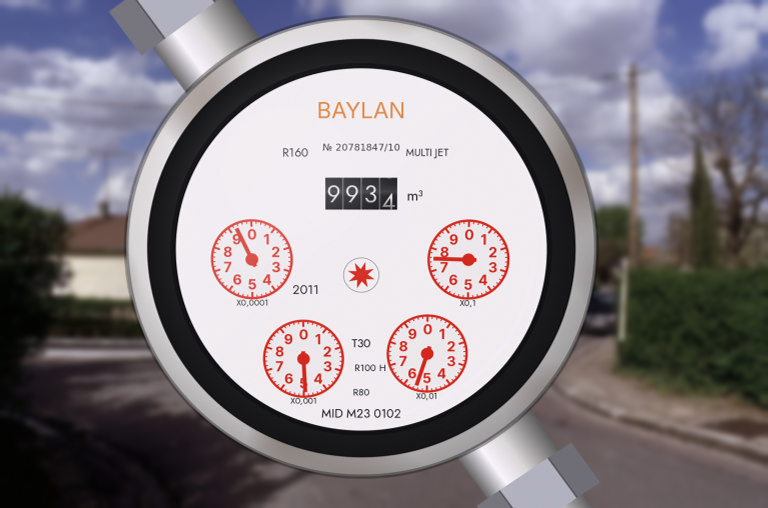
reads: value=9933.7549 unit=m³
